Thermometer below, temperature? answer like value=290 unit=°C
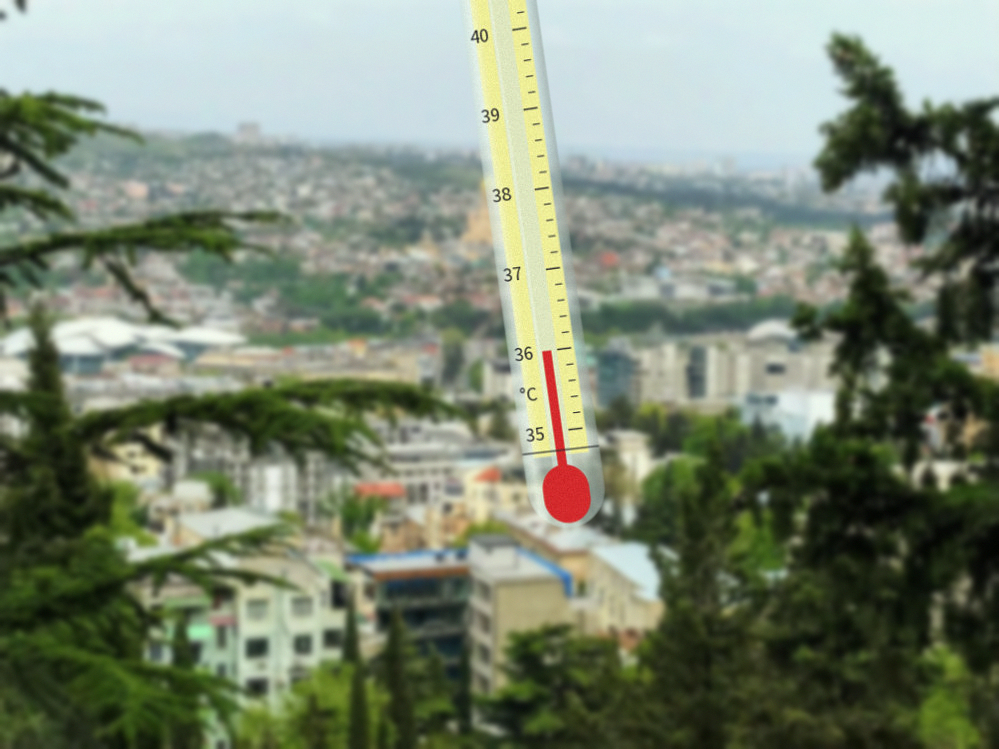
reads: value=36 unit=°C
